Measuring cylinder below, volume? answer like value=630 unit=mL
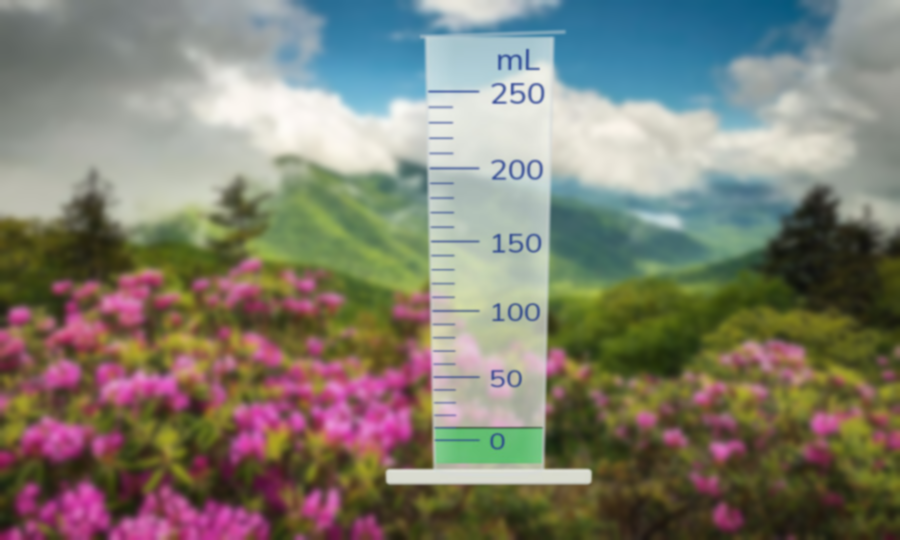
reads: value=10 unit=mL
